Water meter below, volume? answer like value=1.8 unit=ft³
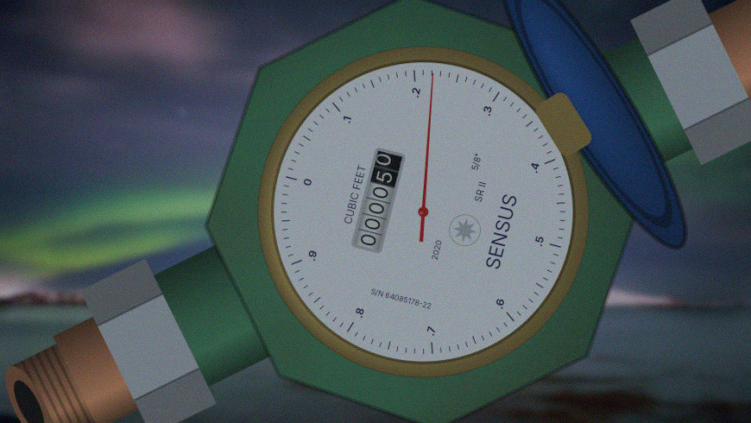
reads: value=50.22 unit=ft³
